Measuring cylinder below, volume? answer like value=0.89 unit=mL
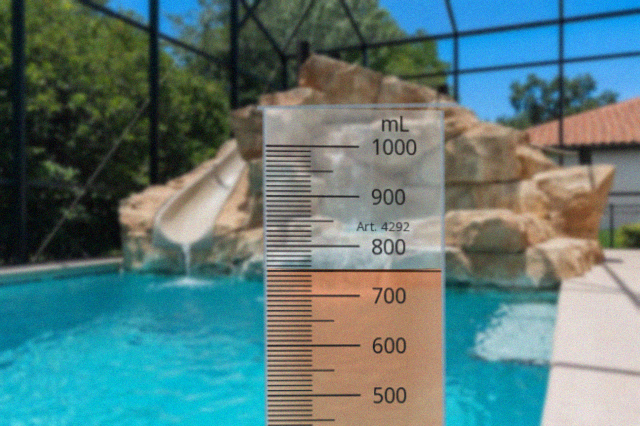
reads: value=750 unit=mL
